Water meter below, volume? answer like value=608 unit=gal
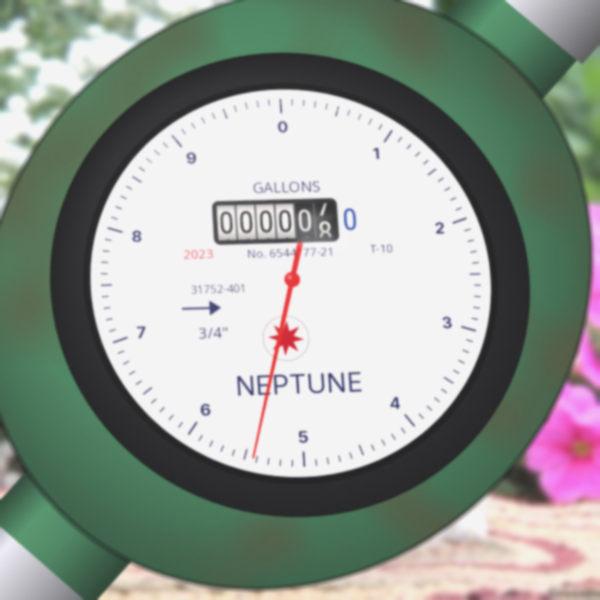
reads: value=75.4 unit=gal
